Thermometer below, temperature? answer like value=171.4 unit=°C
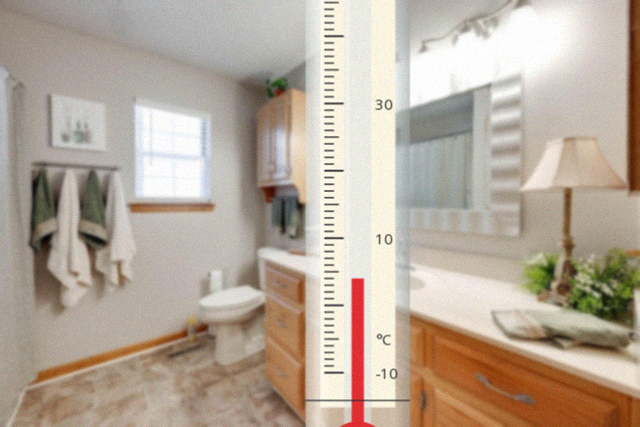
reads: value=4 unit=°C
